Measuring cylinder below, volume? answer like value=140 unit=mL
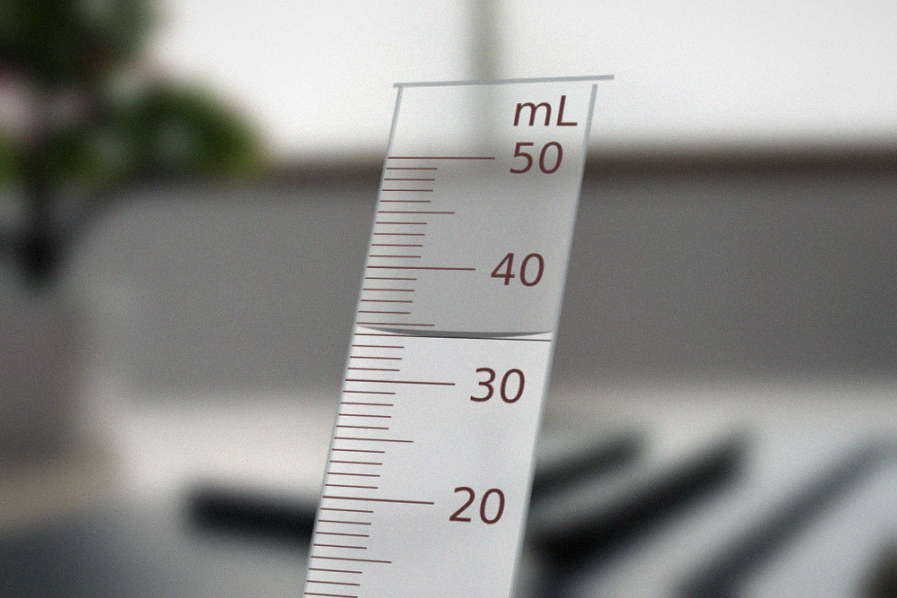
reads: value=34 unit=mL
